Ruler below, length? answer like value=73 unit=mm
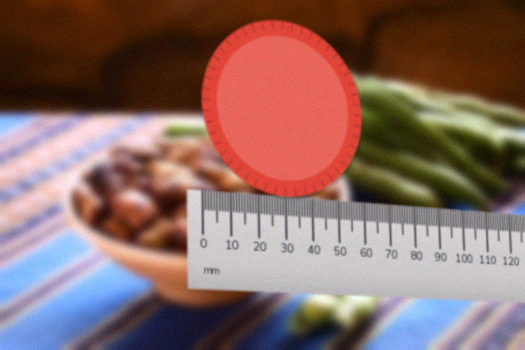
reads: value=60 unit=mm
